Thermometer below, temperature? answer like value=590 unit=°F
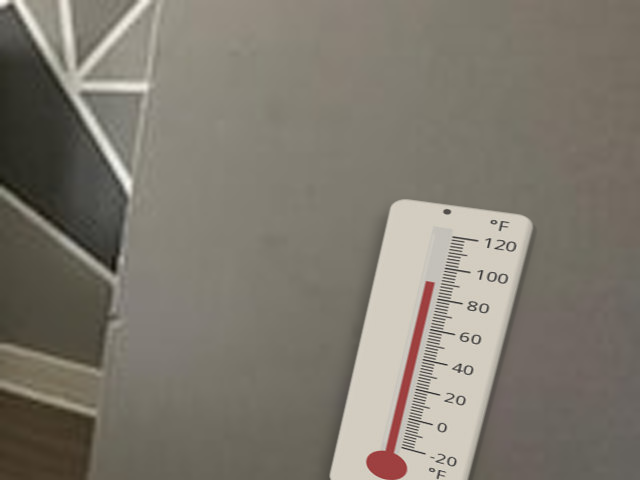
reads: value=90 unit=°F
